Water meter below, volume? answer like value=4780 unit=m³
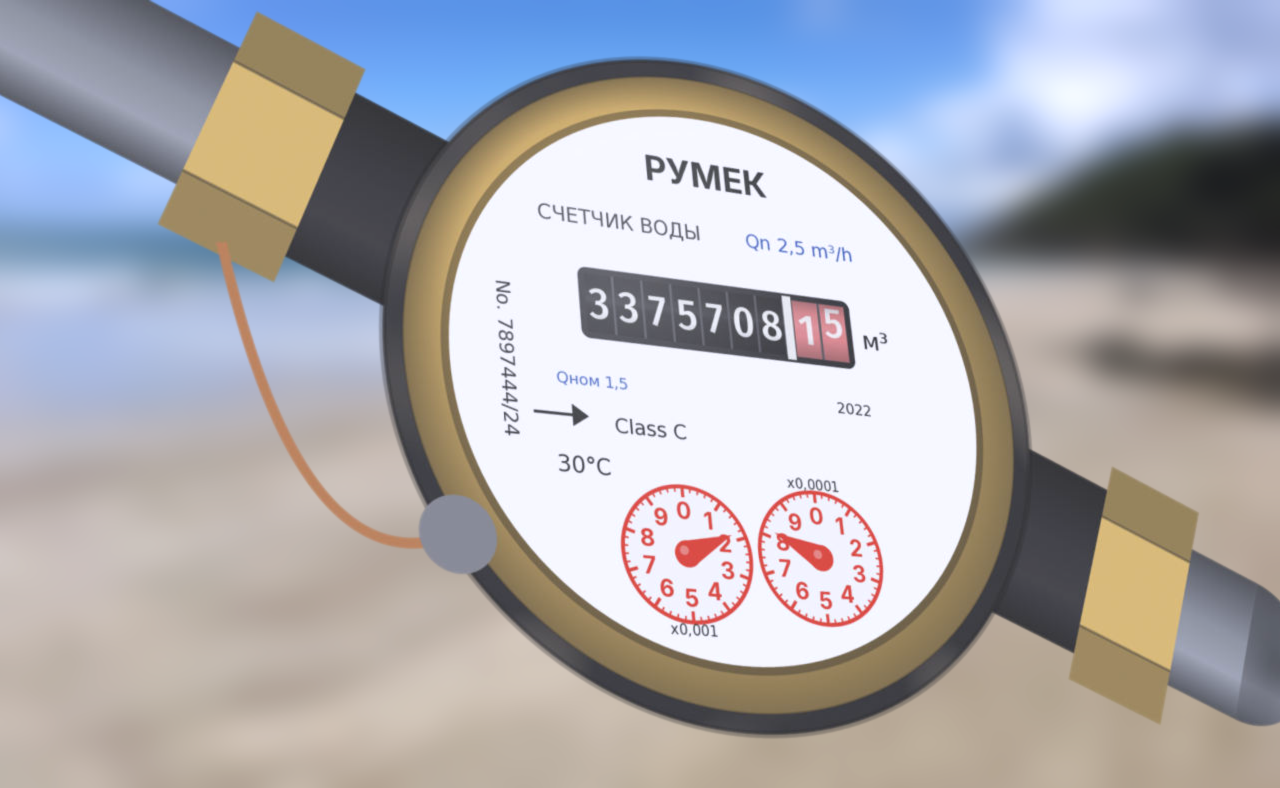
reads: value=3375708.1518 unit=m³
